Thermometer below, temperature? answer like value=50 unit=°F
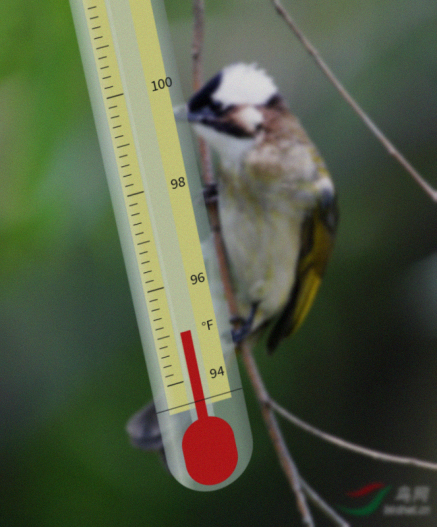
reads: value=95 unit=°F
